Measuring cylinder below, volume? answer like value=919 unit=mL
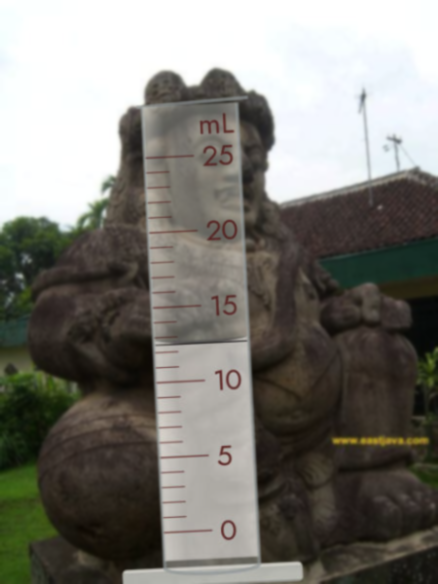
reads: value=12.5 unit=mL
